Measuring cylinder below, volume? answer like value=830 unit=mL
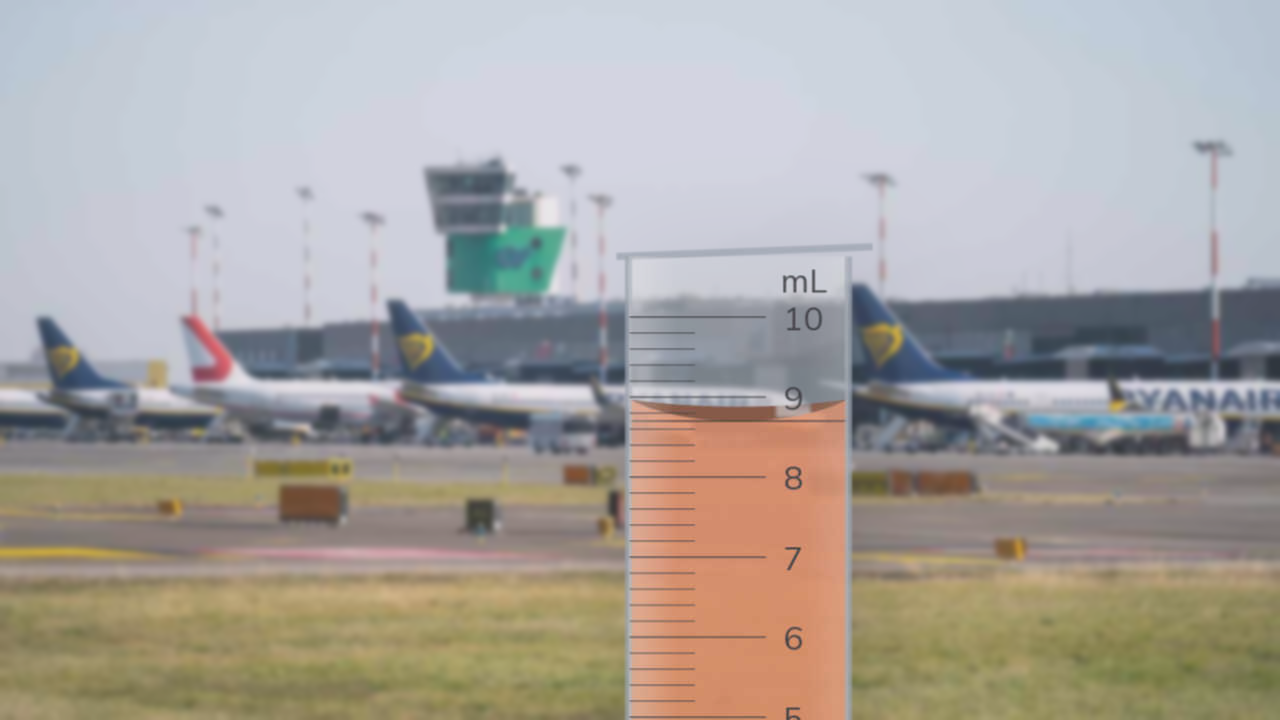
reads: value=8.7 unit=mL
